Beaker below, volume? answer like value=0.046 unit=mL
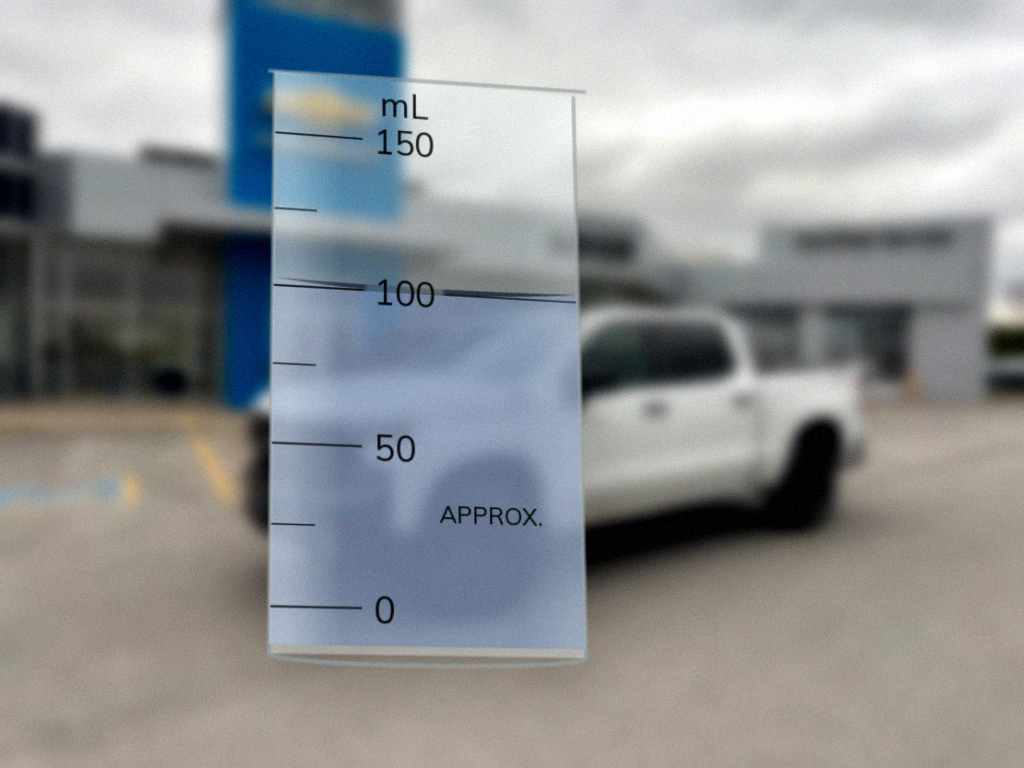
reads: value=100 unit=mL
